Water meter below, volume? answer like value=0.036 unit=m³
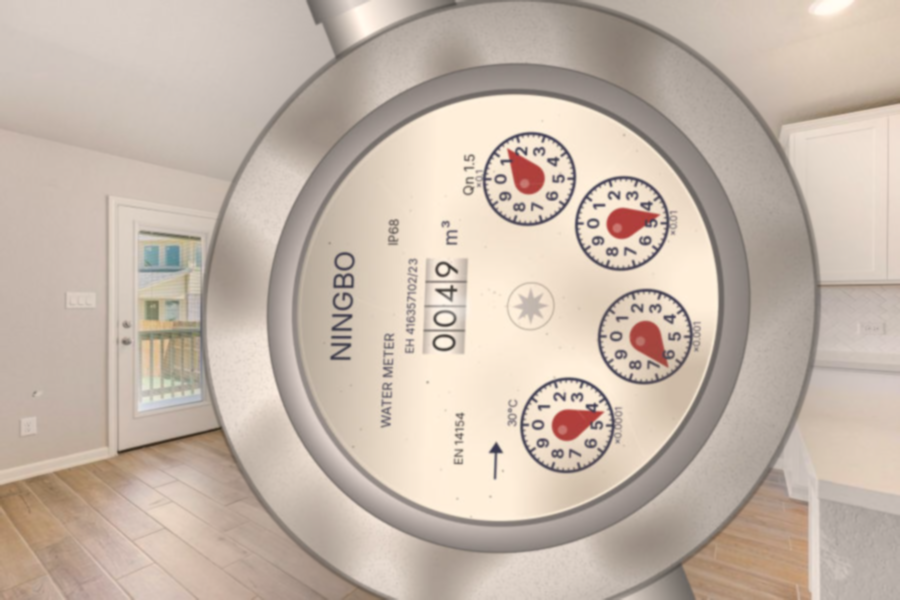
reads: value=49.1464 unit=m³
